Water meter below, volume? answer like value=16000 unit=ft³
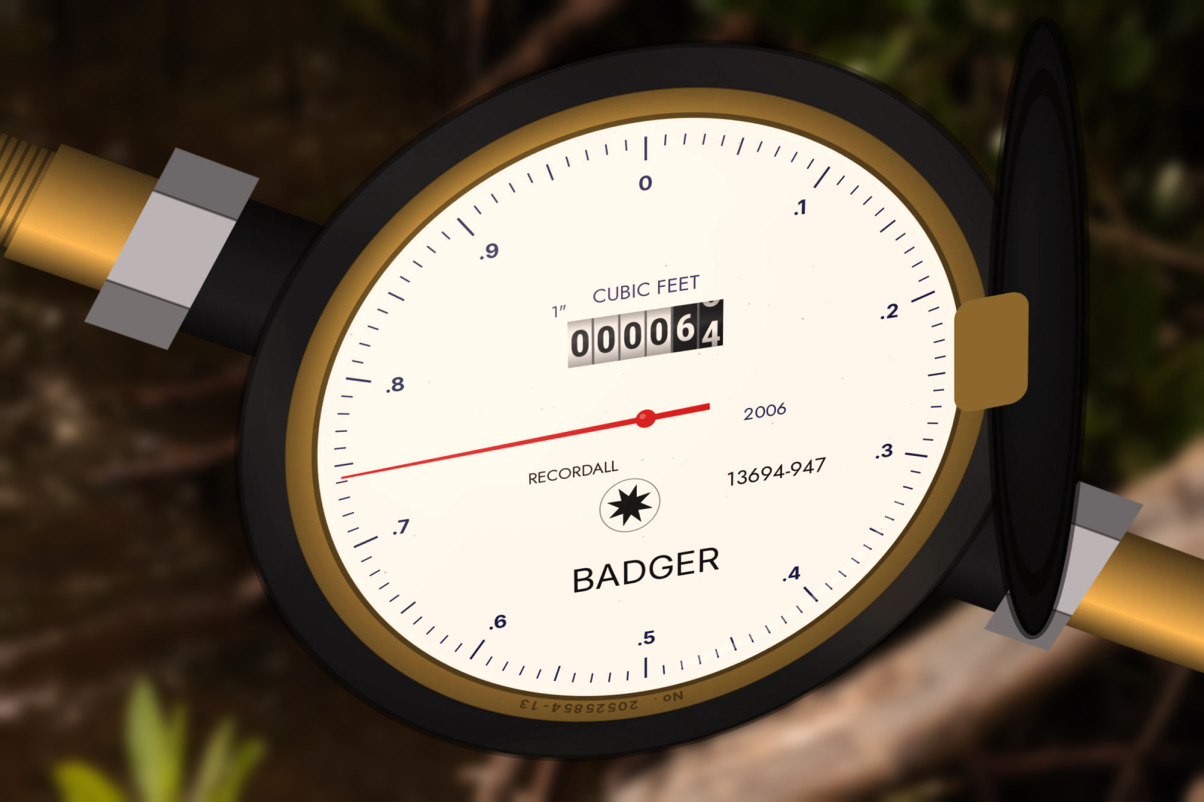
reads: value=63.74 unit=ft³
